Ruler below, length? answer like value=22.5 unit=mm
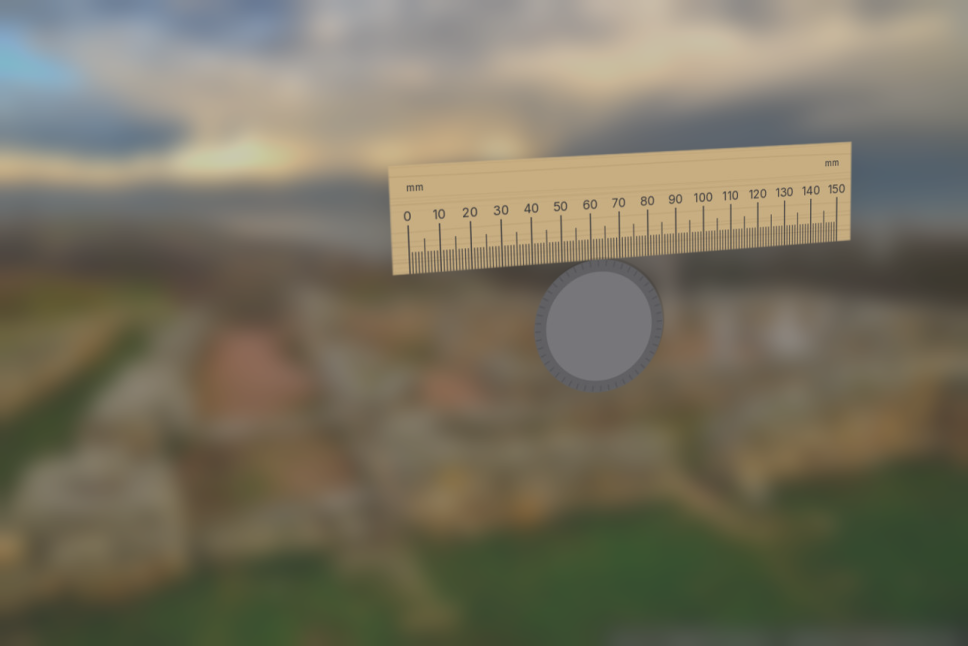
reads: value=45 unit=mm
